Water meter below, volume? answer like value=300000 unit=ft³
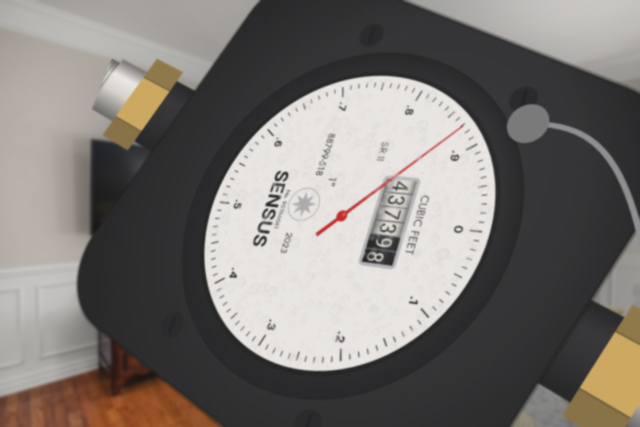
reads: value=437397.87 unit=ft³
